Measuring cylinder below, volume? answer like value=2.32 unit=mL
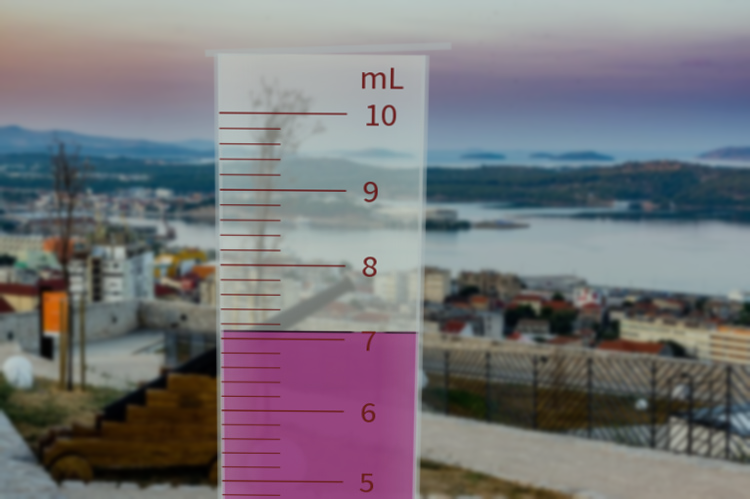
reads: value=7.1 unit=mL
